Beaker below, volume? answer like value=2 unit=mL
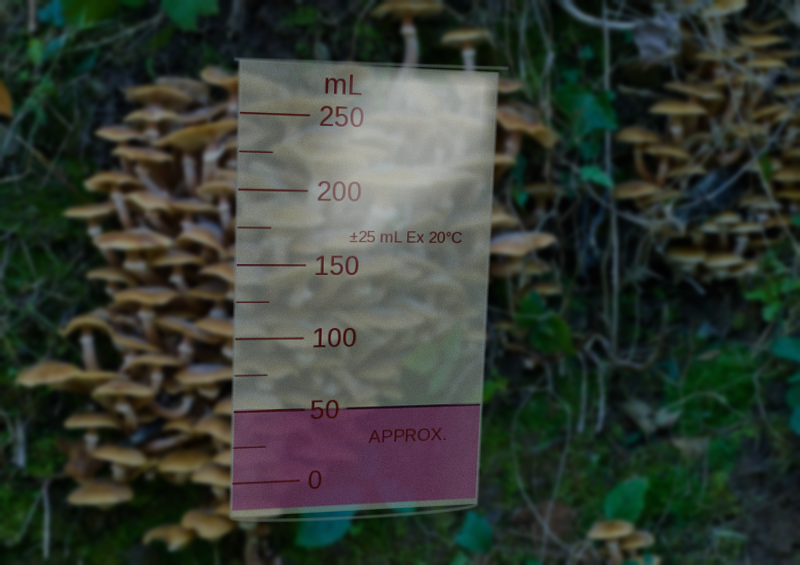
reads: value=50 unit=mL
